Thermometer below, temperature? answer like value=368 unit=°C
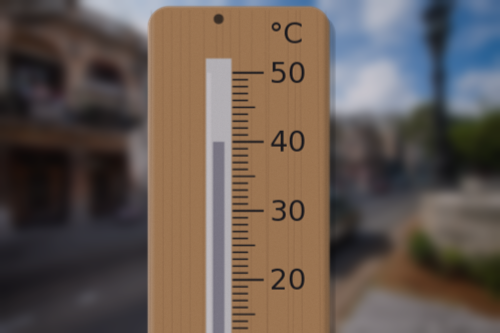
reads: value=40 unit=°C
